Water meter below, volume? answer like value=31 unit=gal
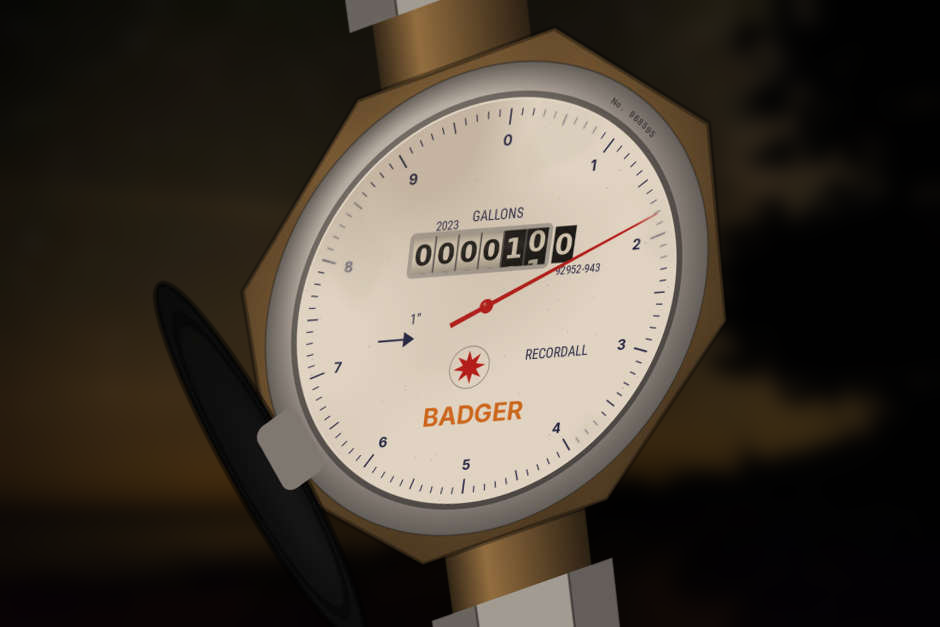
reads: value=101.8 unit=gal
